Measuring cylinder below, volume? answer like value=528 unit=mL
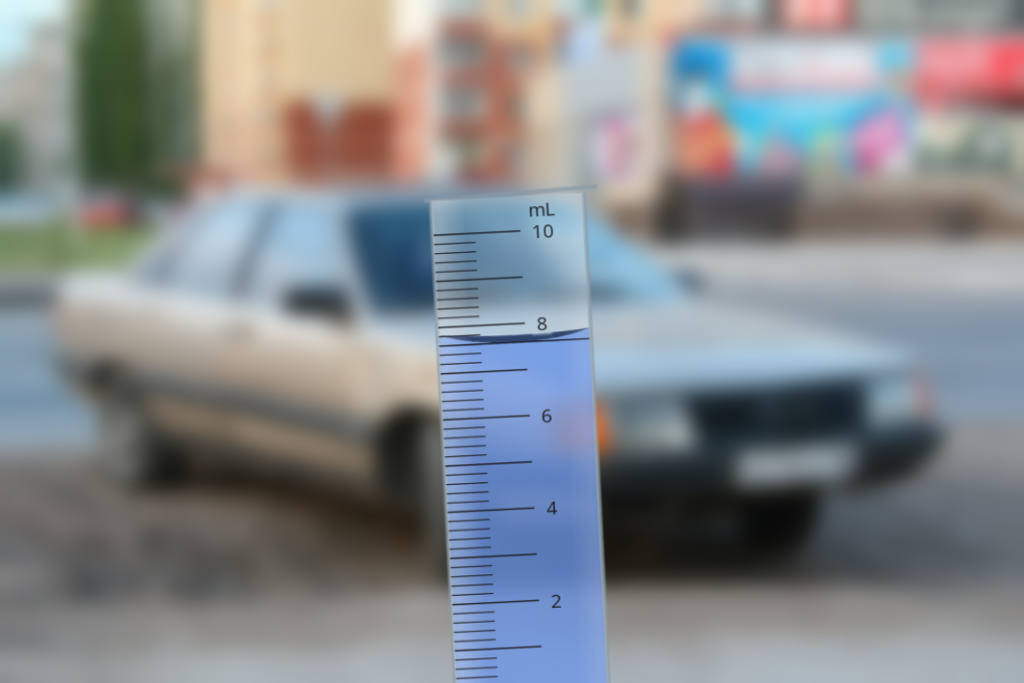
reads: value=7.6 unit=mL
